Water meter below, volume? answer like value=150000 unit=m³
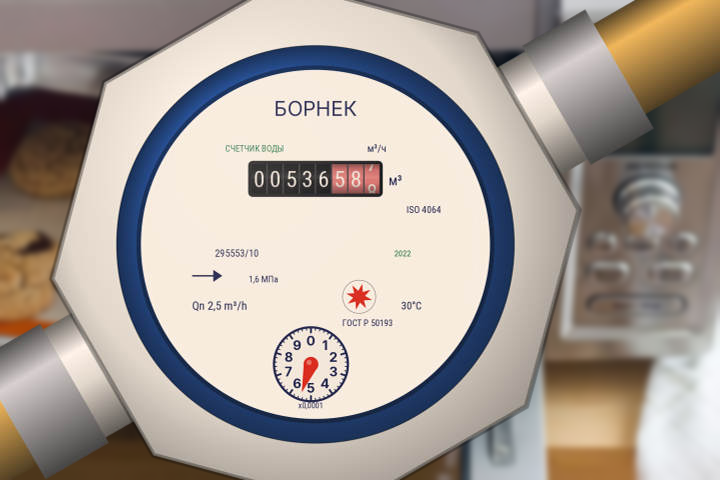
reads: value=536.5875 unit=m³
